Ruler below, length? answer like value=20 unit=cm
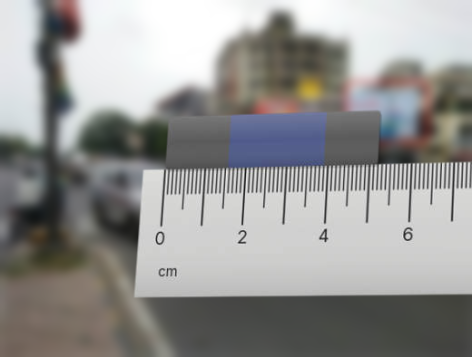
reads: value=5.2 unit=cm
